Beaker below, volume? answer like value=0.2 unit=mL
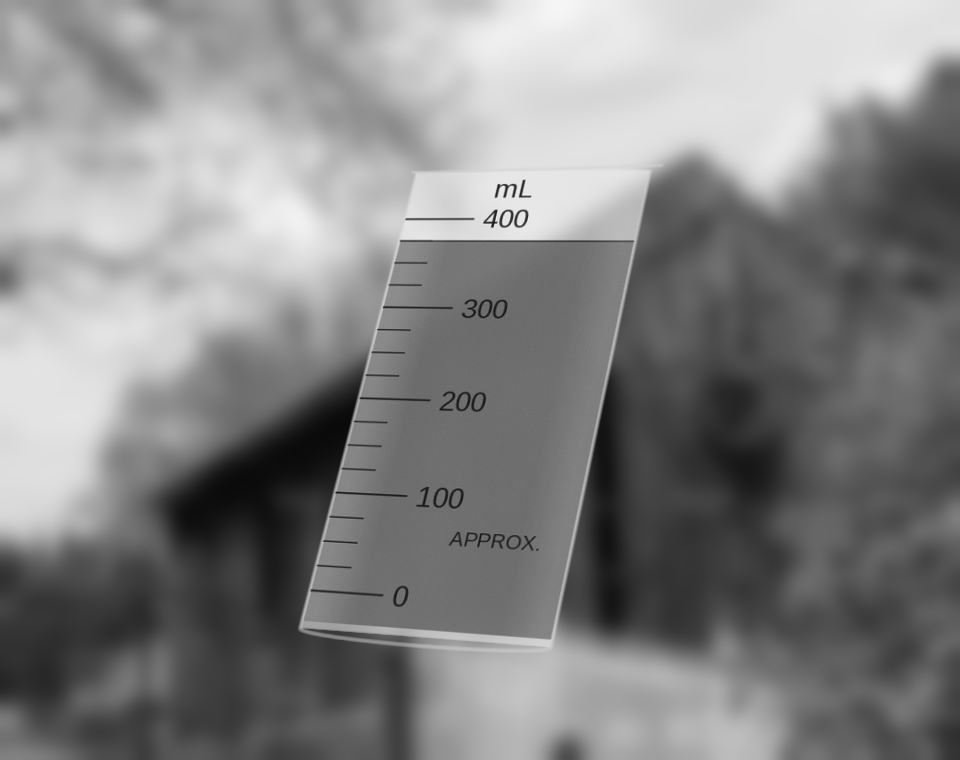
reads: value=375 unit=mL
